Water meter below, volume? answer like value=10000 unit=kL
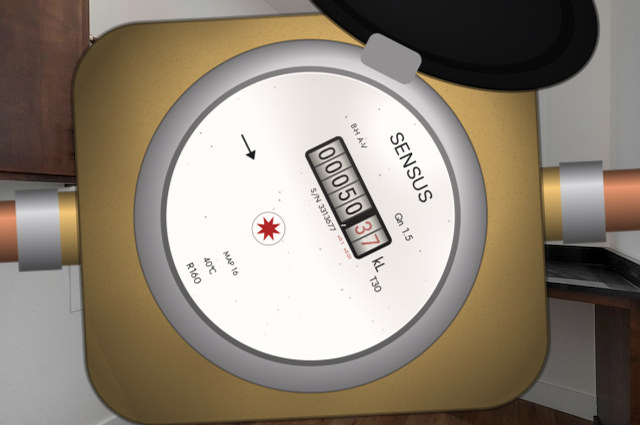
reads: value=50.37 unit=kL
